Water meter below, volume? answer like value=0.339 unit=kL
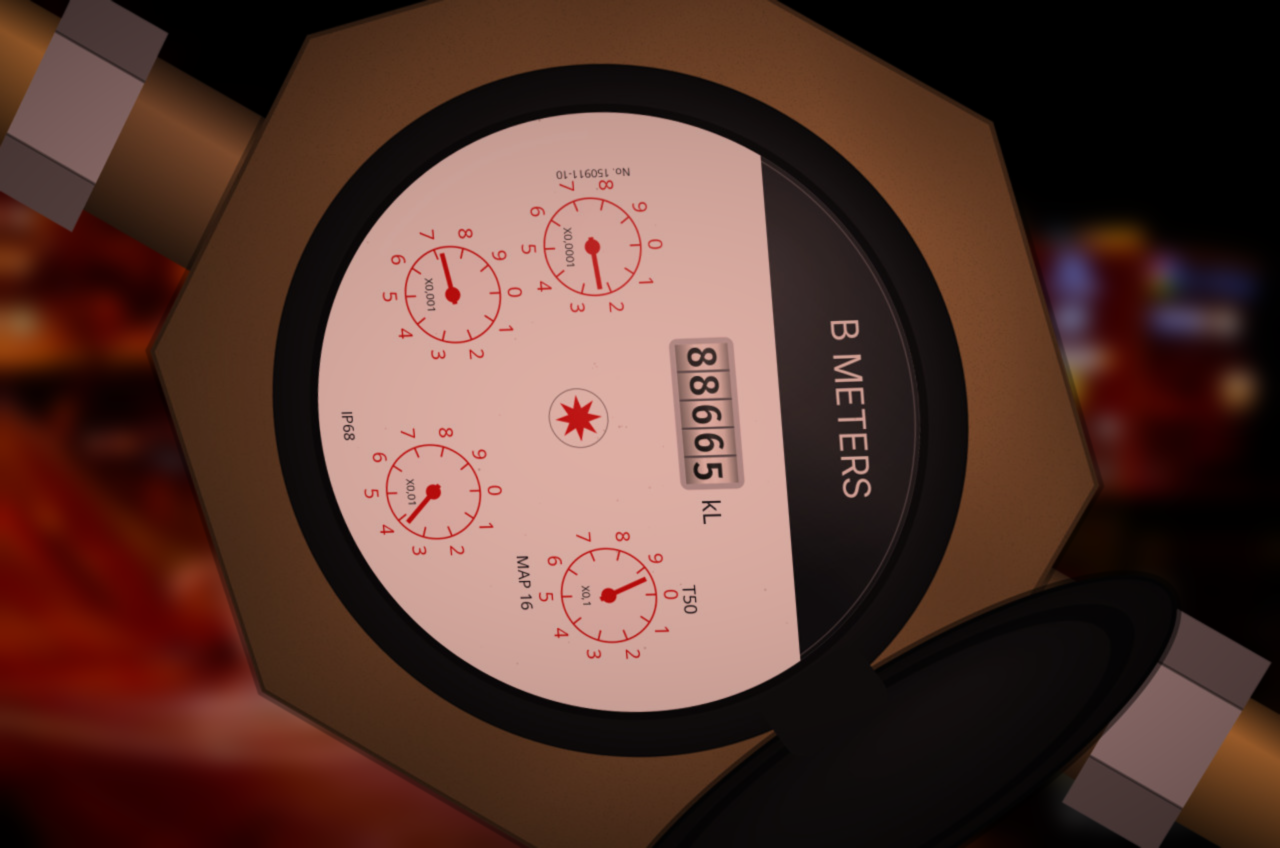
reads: value=88664.9372 unit=kL
